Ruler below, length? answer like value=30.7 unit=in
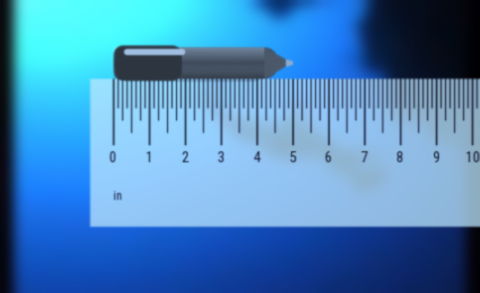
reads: value=5 unit=in
